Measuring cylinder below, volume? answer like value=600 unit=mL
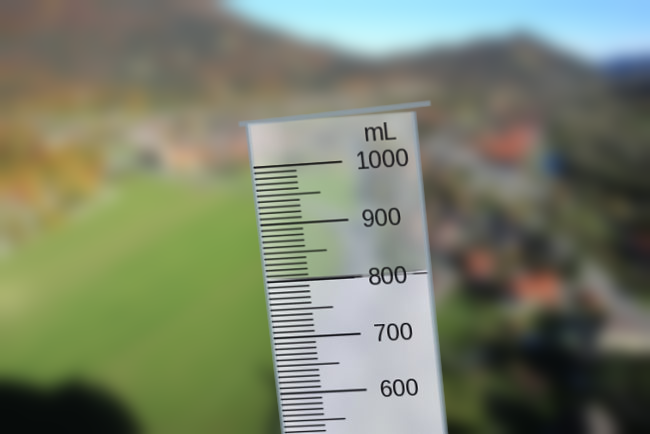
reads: value=800 unit=mL
